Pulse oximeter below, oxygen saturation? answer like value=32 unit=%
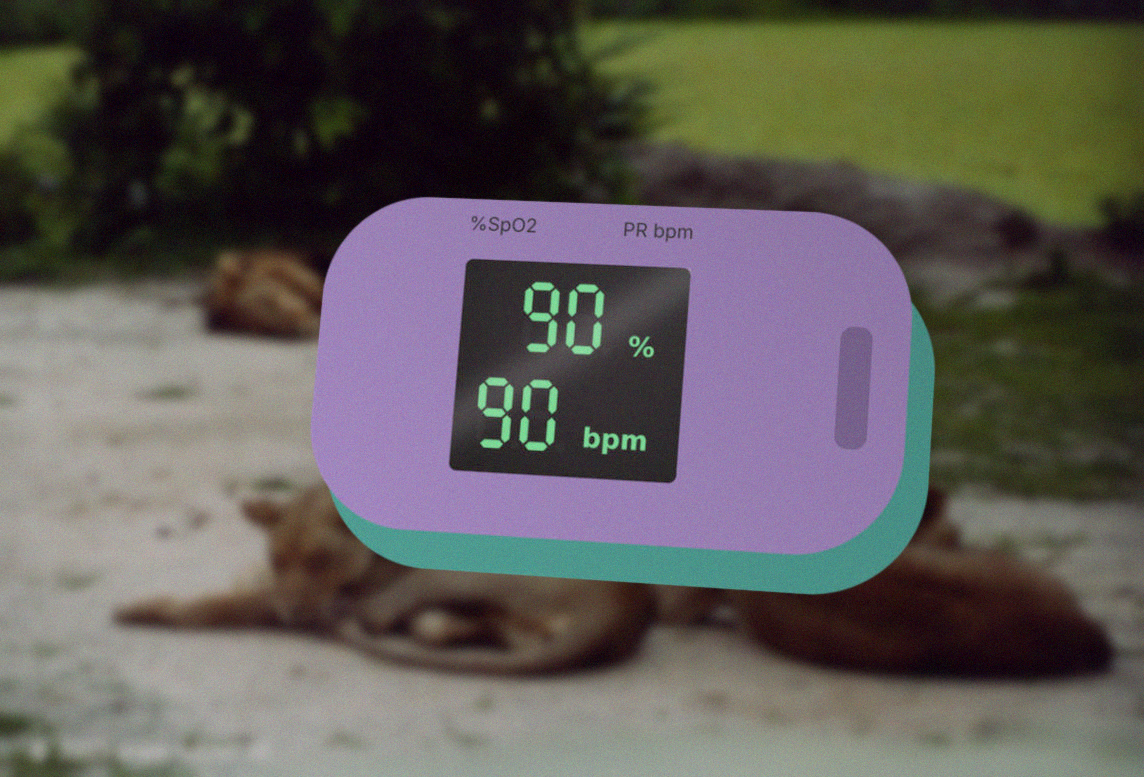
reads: value=90 unit=%
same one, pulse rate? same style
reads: value=90 unit=bpm
